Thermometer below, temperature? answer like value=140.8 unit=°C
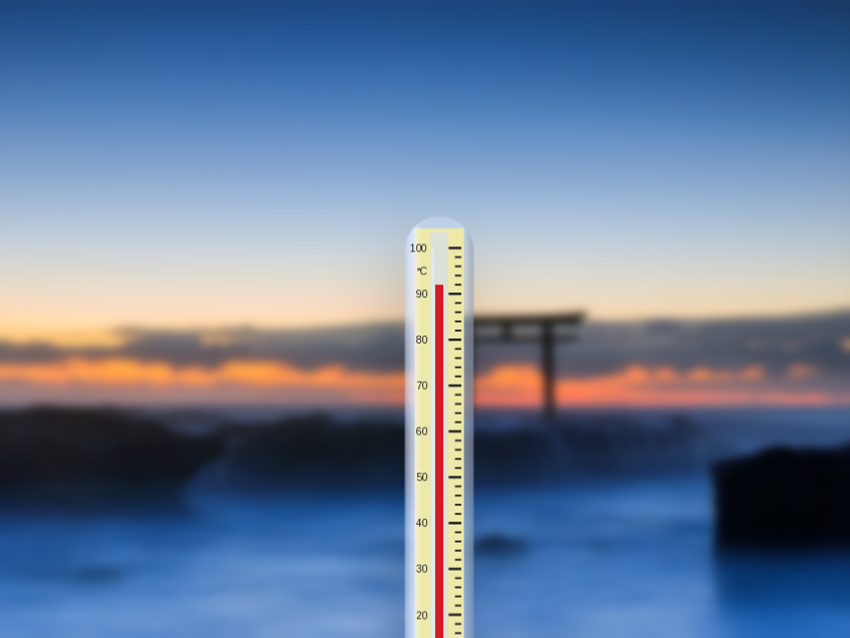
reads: value=92 unit=°C
